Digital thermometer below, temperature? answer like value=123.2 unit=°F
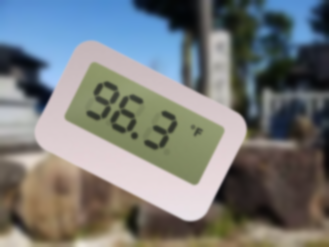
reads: value=96.3 unit=°F
